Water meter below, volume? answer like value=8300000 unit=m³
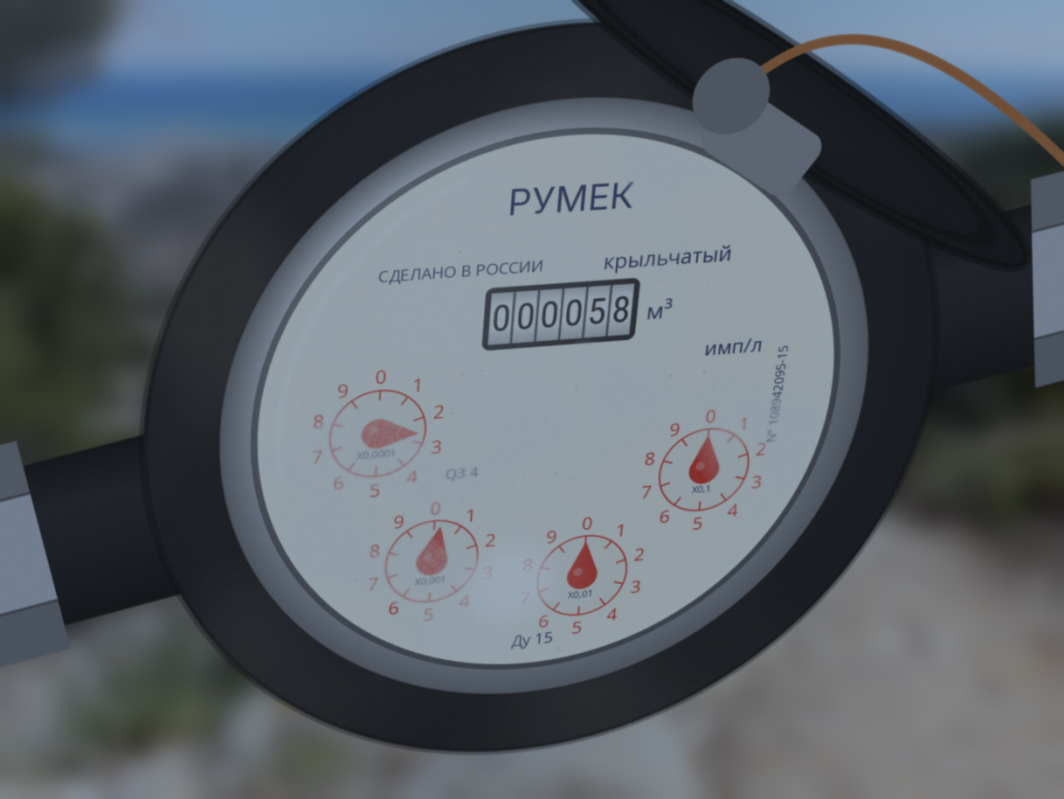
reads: value=58.0002 unit=m³
